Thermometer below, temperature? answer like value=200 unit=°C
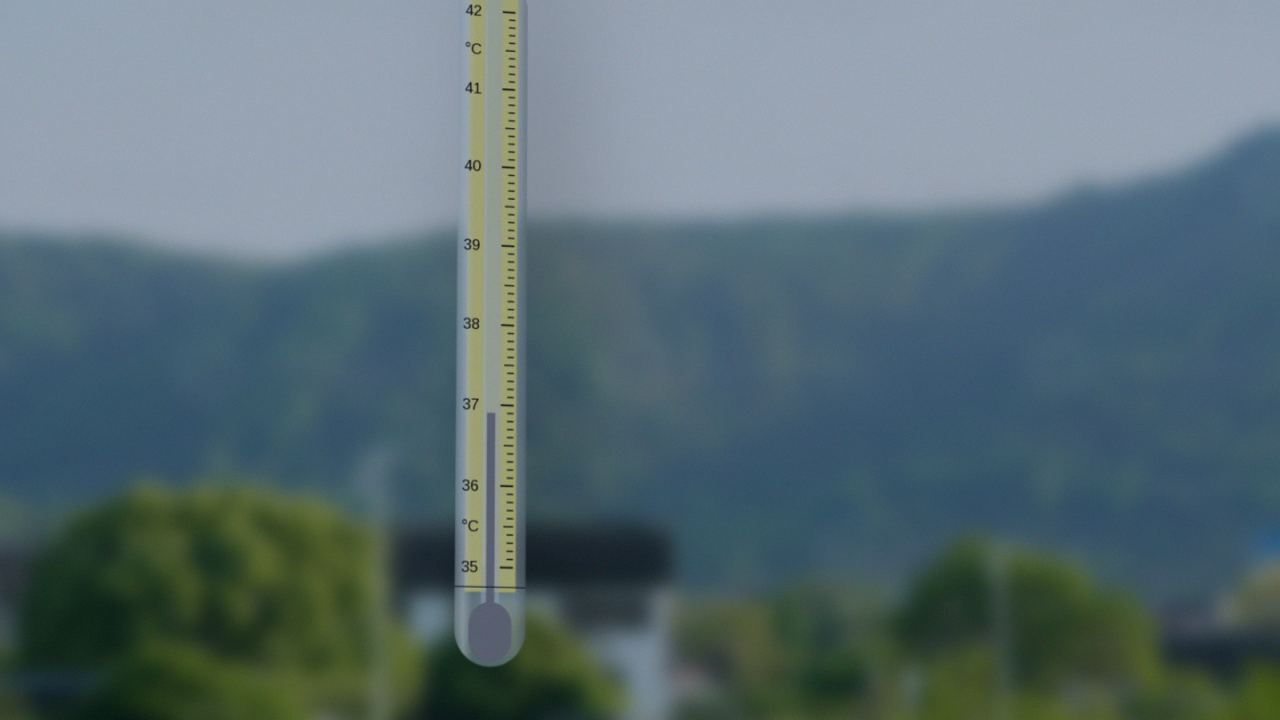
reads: value=36.9 unit=°C
